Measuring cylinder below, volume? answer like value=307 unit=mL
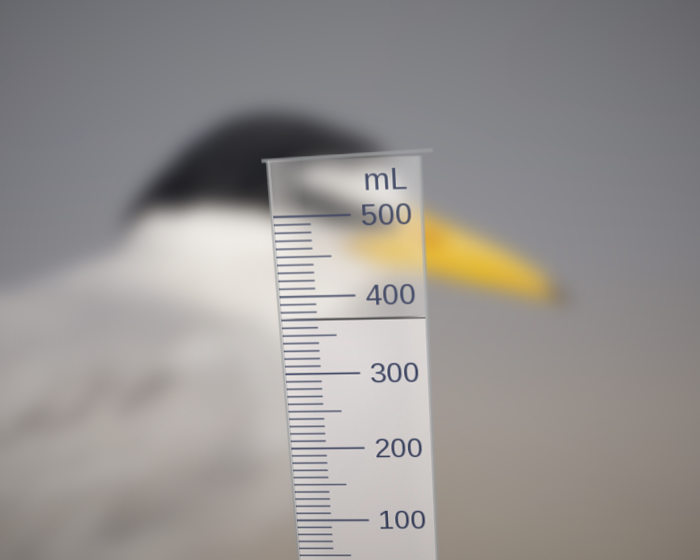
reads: value=370 unit=mL
